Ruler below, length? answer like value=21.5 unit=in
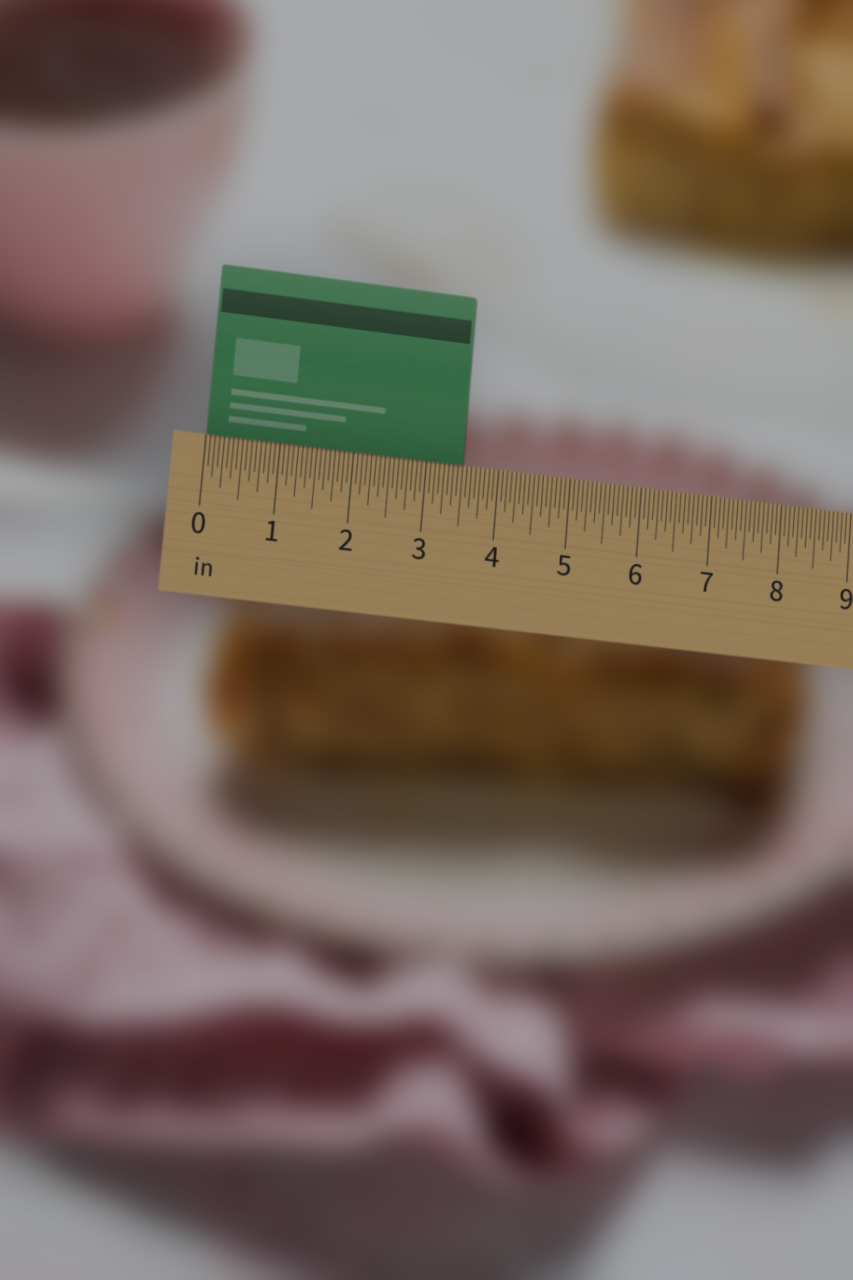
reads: value=3.5 unit=in
